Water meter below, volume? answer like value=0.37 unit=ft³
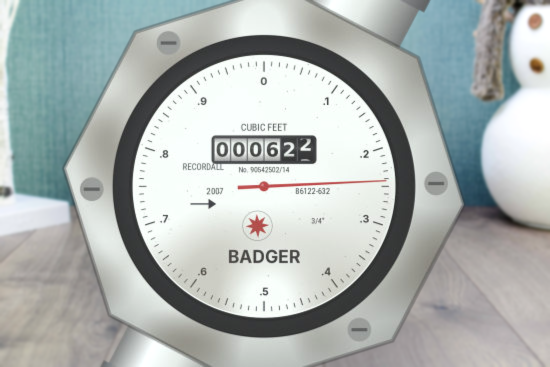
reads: value=622.24 unit=ft³
